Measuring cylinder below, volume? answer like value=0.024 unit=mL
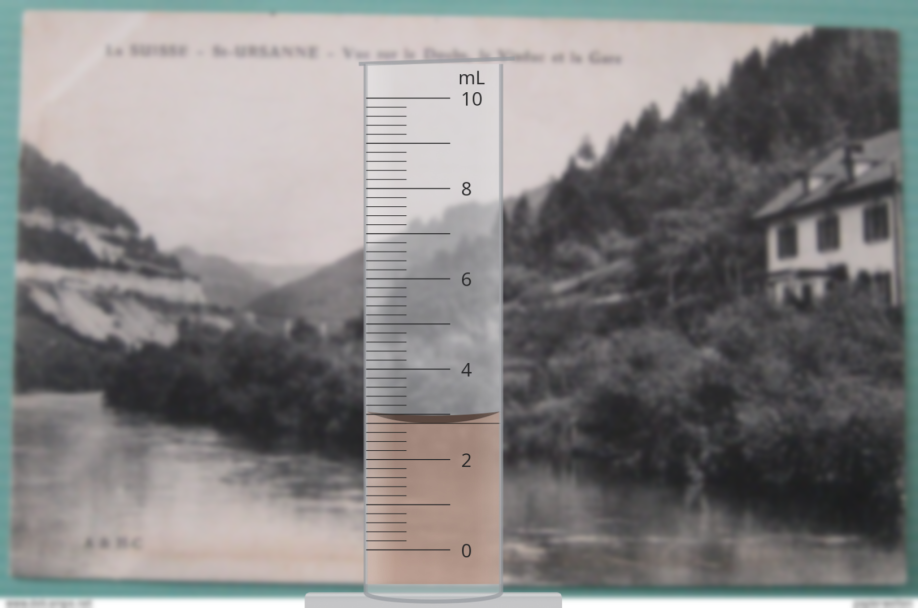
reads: value=2.8 unit=mL
